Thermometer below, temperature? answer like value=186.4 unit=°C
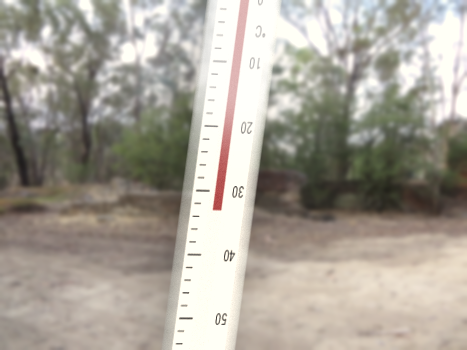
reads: value=33 unit=°C
